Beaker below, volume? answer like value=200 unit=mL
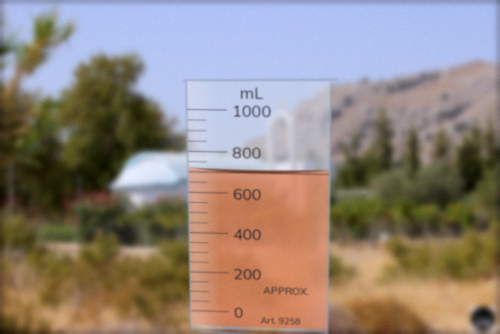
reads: value=700 unit=mL
